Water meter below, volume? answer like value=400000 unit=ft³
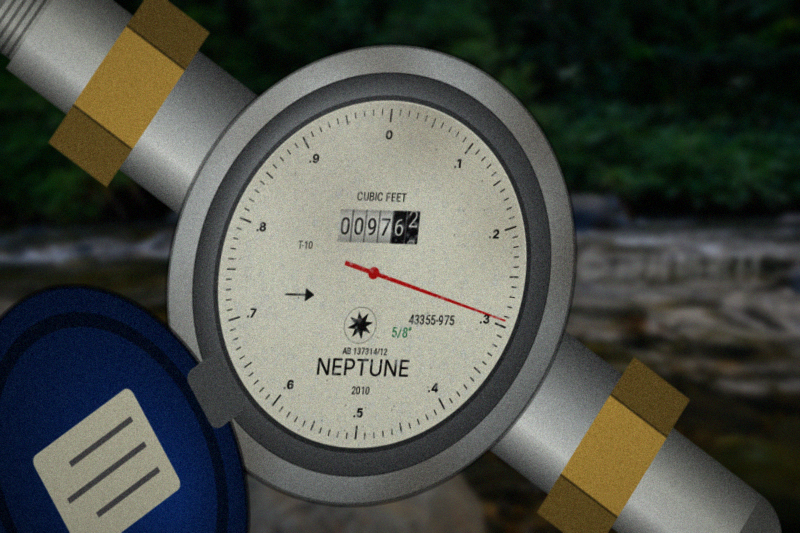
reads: value=9762.29 unit=ft³
